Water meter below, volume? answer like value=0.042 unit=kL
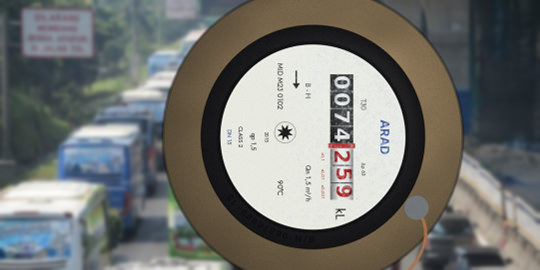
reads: value=74.259 unit=kL
